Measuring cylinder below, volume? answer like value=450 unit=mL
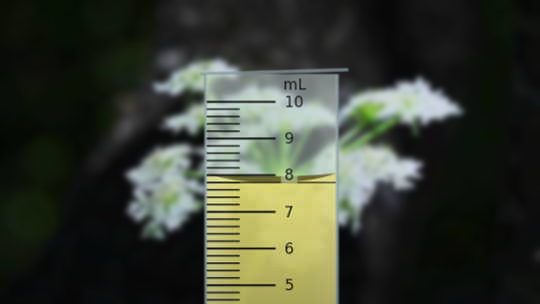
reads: value=7.8 unit=mL
